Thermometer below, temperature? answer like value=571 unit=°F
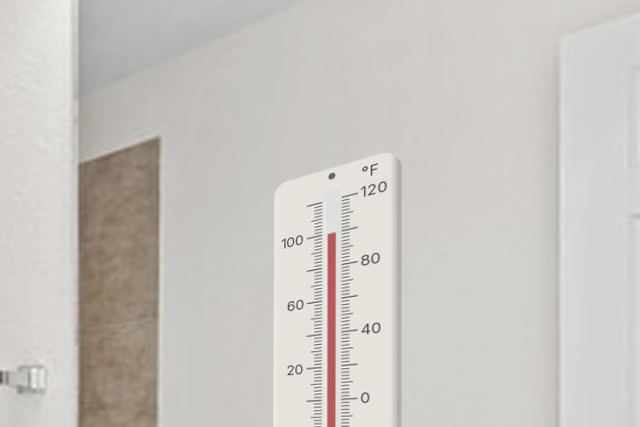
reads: value=100 unit=°F
